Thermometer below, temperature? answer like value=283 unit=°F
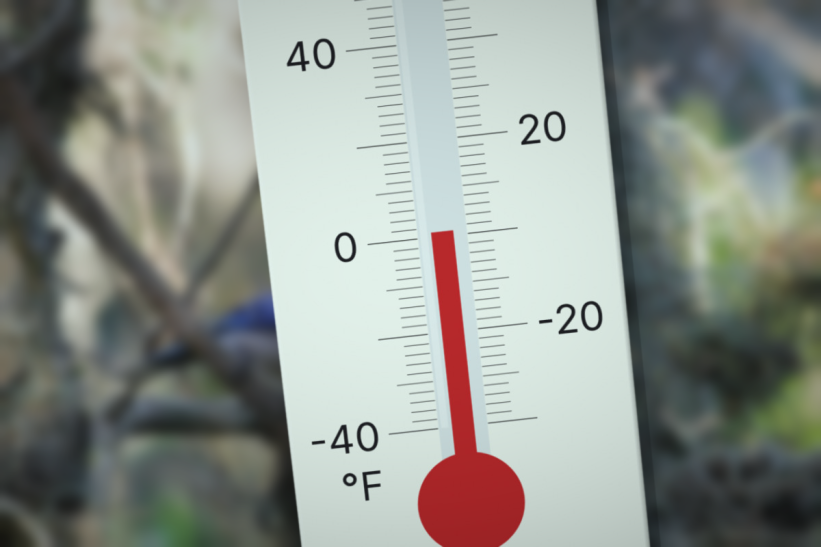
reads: value=1 unit=°F
